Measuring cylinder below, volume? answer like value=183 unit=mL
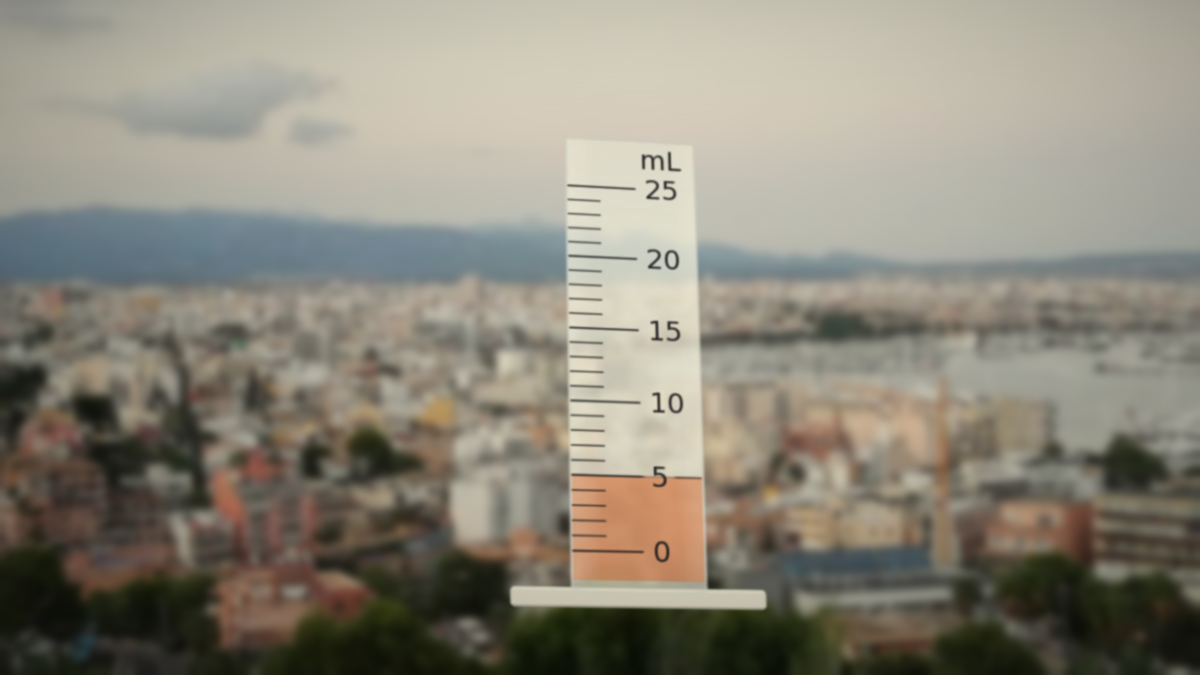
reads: value=5 unit=mL
